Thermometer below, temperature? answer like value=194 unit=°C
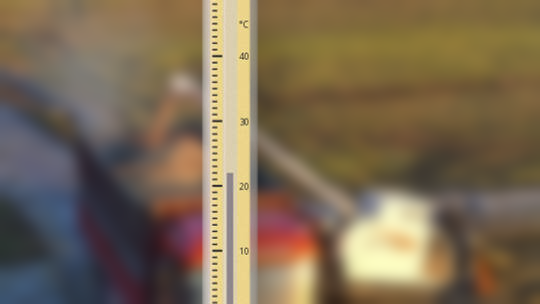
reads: value=22 unit=°C
